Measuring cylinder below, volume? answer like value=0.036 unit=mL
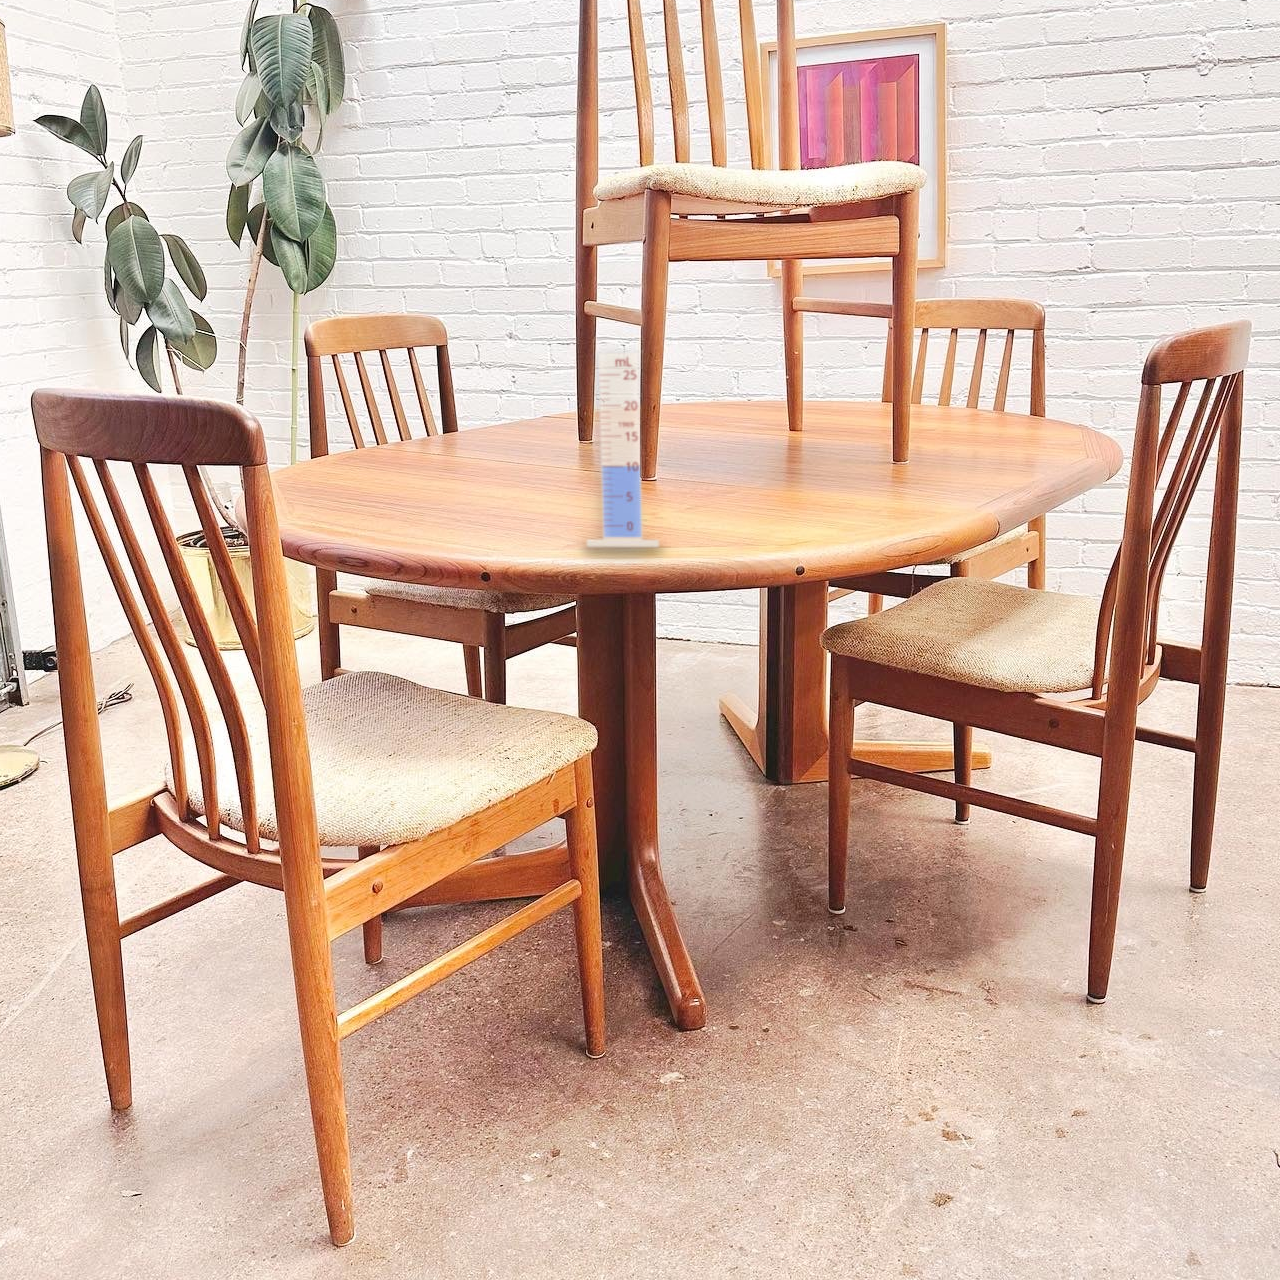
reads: value=10 unit=mL
